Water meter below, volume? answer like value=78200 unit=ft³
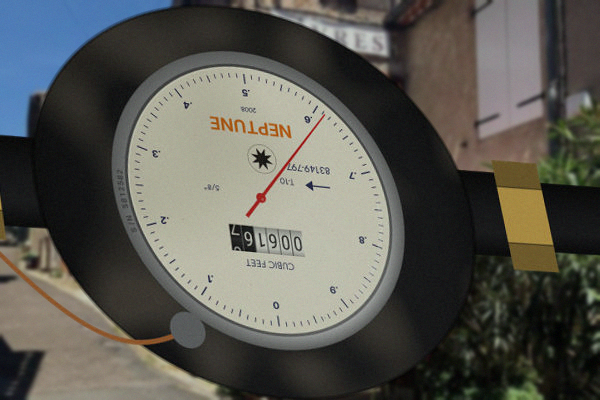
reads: value=6166.61 unit=ft³
